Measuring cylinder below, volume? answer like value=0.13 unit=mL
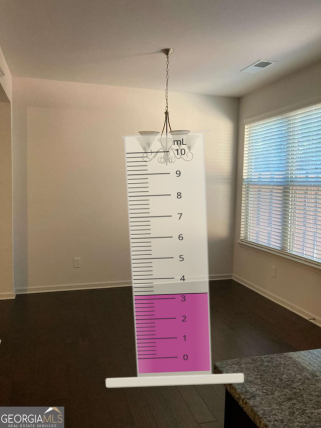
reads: value=3.2 unit=mL
